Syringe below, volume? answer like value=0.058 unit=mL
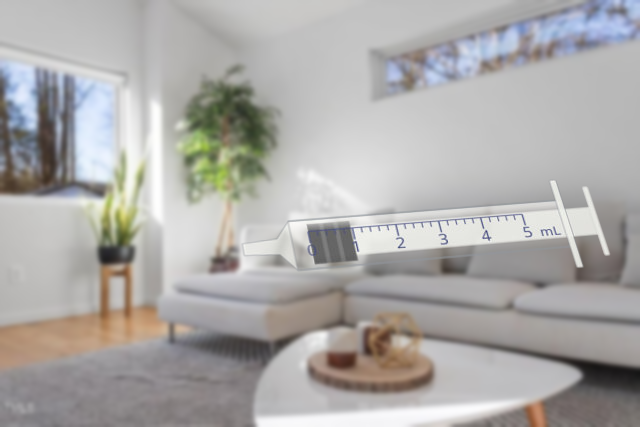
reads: value=0 unit=mL
